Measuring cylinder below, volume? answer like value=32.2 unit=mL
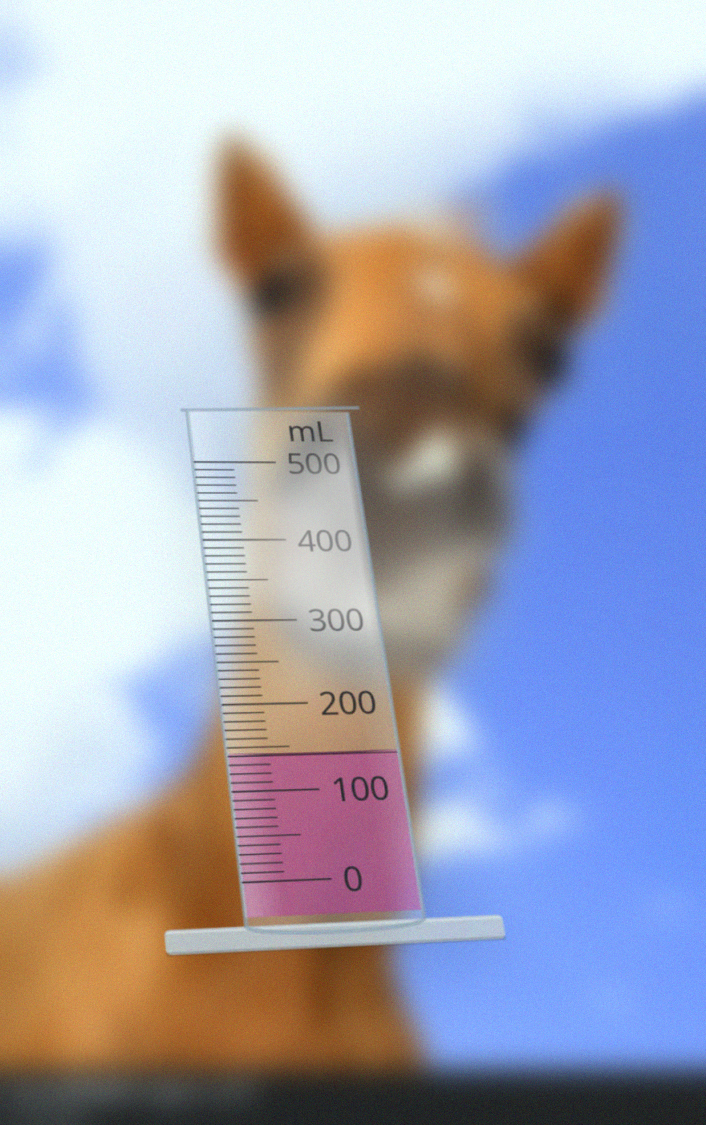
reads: value=140 unit=mL
